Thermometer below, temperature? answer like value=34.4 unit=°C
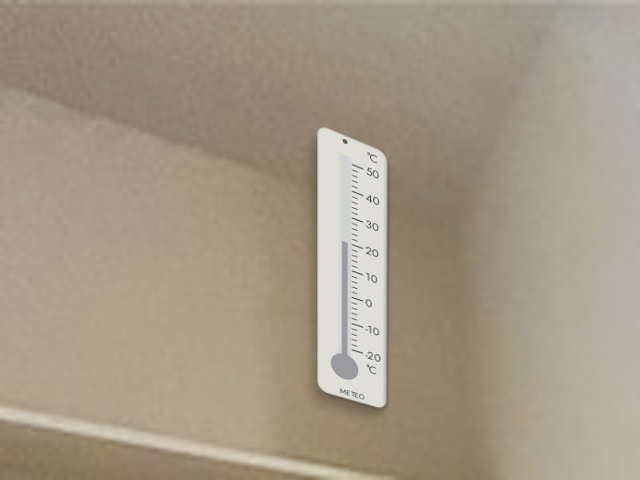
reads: value=20 unit=°C
